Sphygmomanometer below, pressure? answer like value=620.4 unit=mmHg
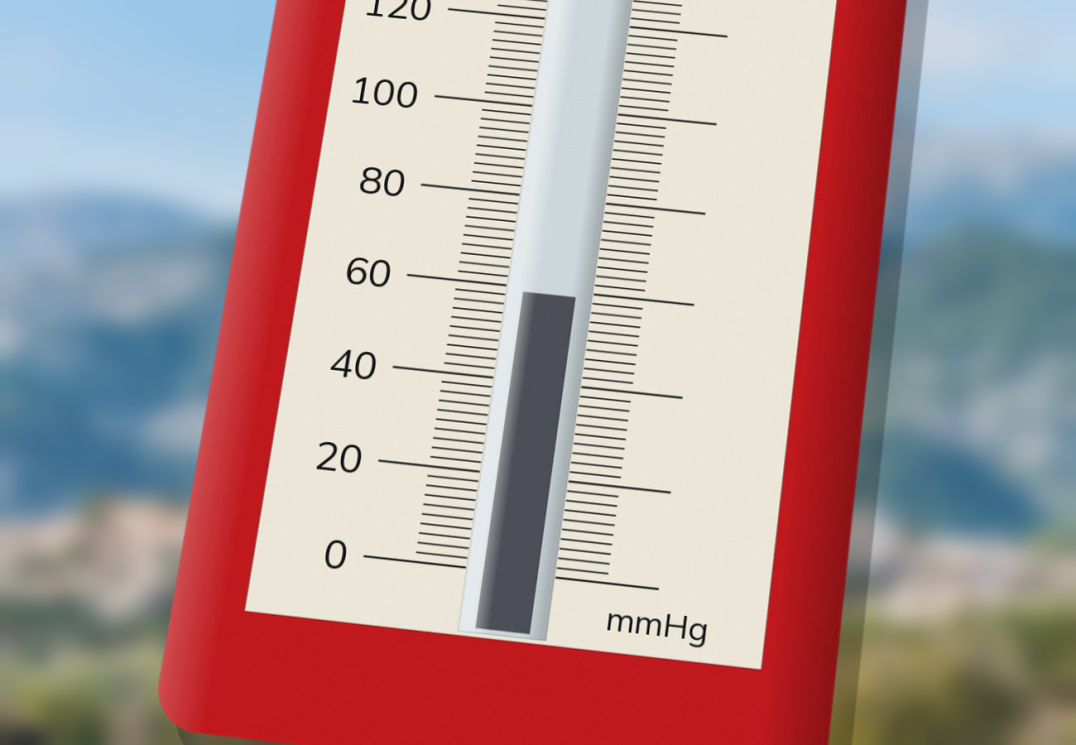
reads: value=59 unit=mmHg
